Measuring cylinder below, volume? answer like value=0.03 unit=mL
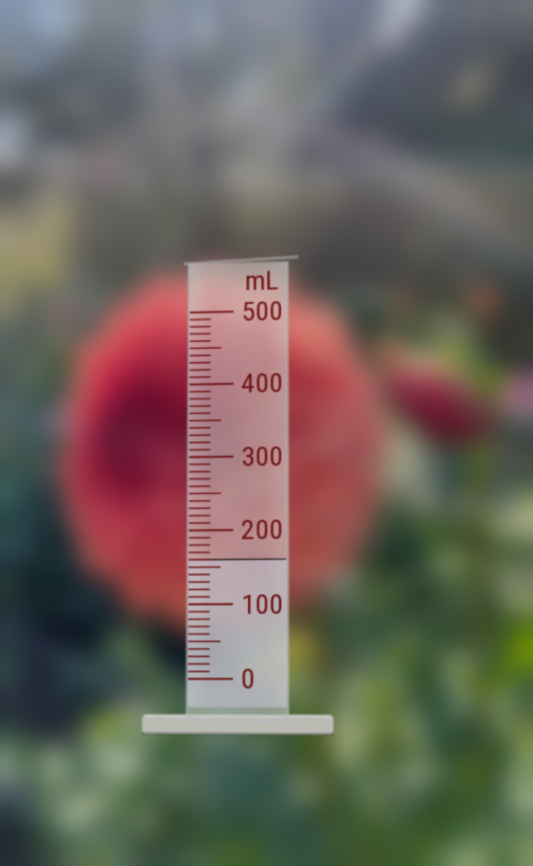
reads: value=160 unit=mL
